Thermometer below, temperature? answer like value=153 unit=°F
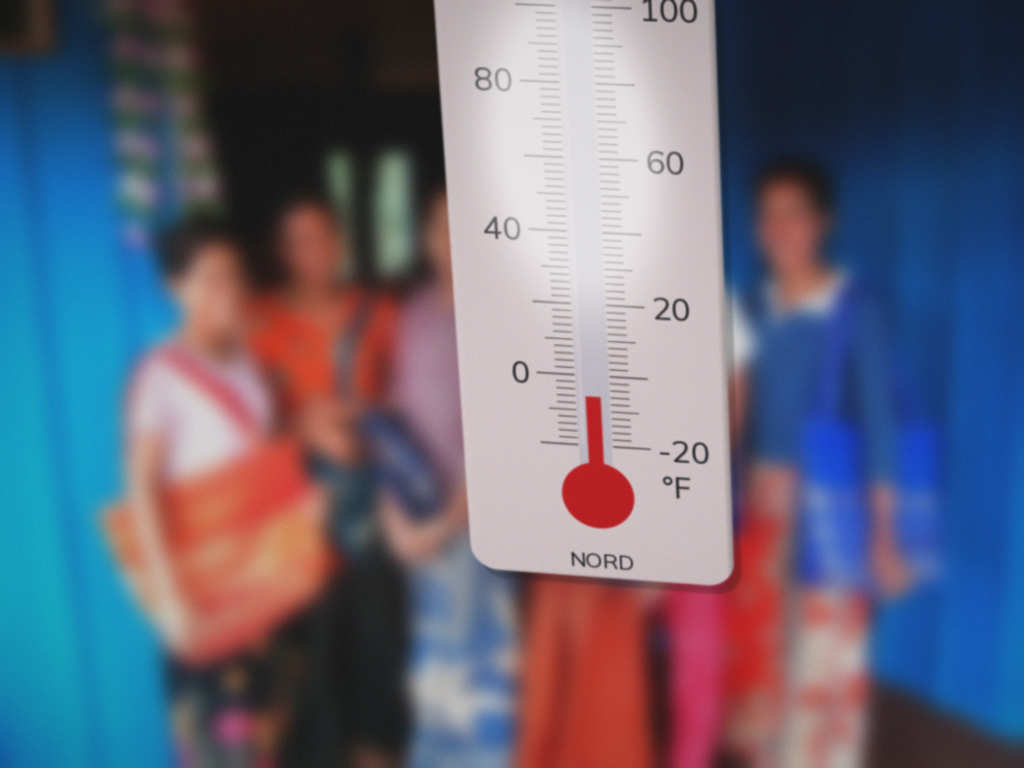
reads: value=-6 unit=°F
